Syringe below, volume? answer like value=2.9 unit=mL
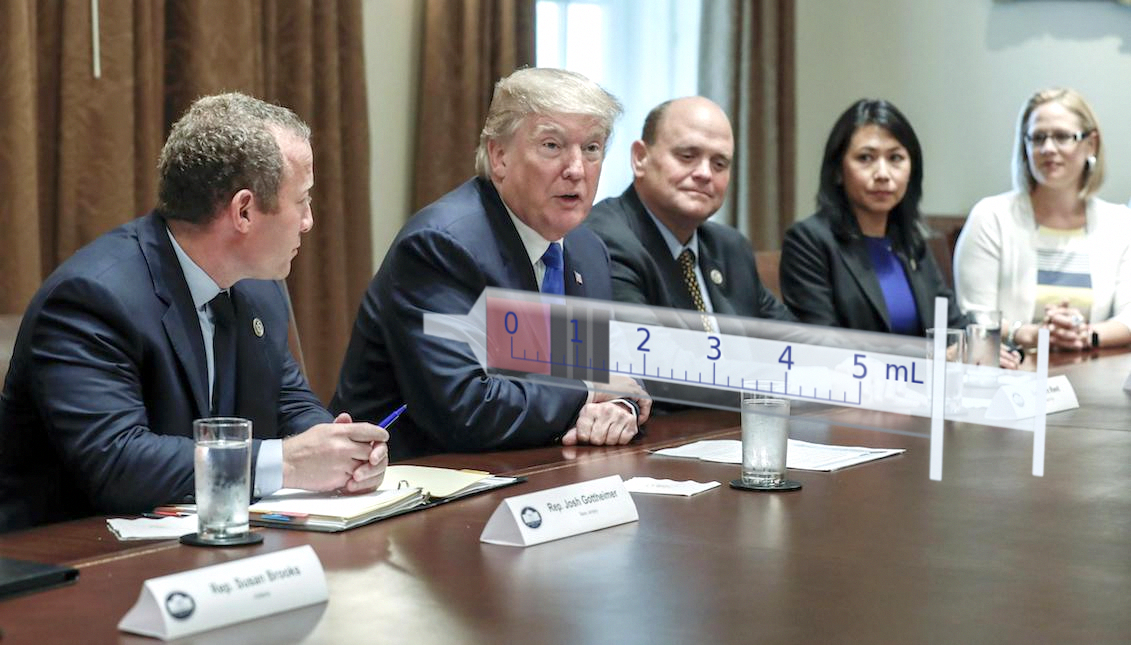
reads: value=0.6 unit=mL
